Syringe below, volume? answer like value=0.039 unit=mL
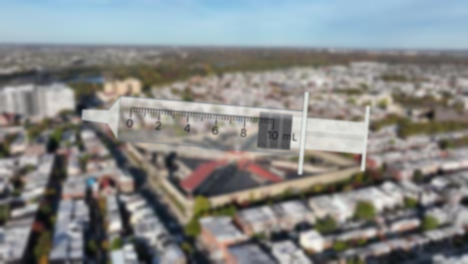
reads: value=9 unit=mL
